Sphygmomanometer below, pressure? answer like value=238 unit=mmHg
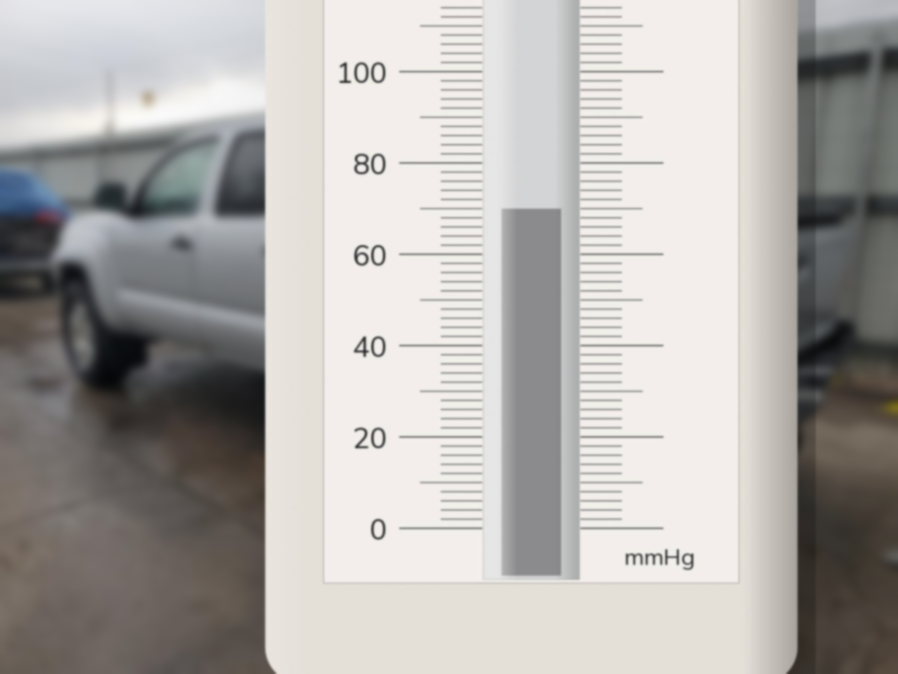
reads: value=70 unit=mmHg
